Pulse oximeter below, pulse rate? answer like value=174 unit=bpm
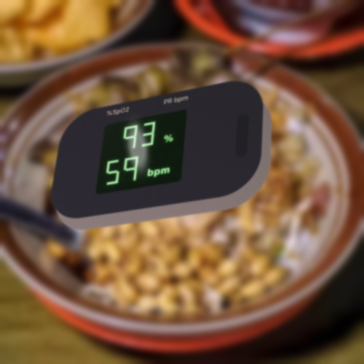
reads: value=59 unit=bpm
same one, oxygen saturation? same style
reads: value=93 unit=%
